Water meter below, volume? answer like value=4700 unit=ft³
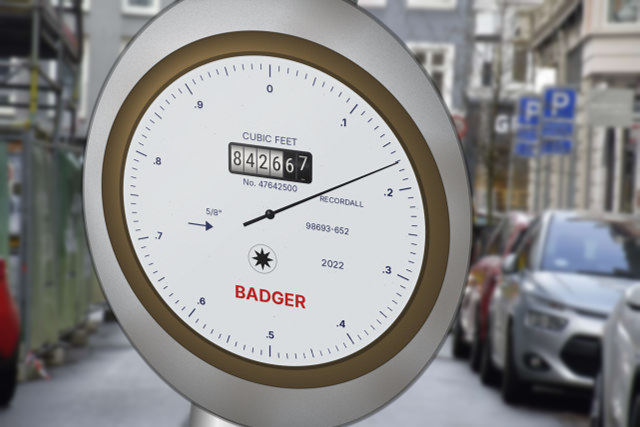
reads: value=842667.17 unit=ft³
